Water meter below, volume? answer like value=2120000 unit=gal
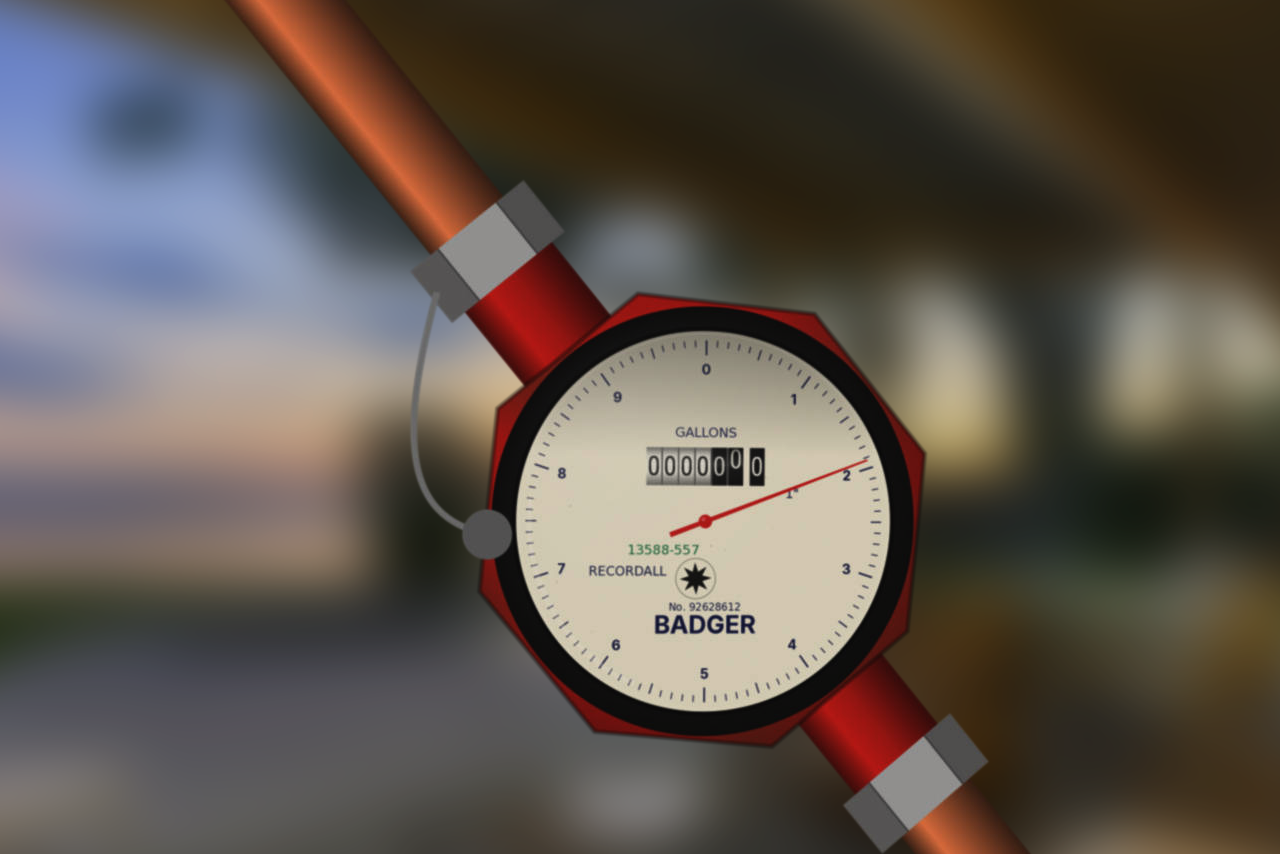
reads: value=1.9 unit=gal
